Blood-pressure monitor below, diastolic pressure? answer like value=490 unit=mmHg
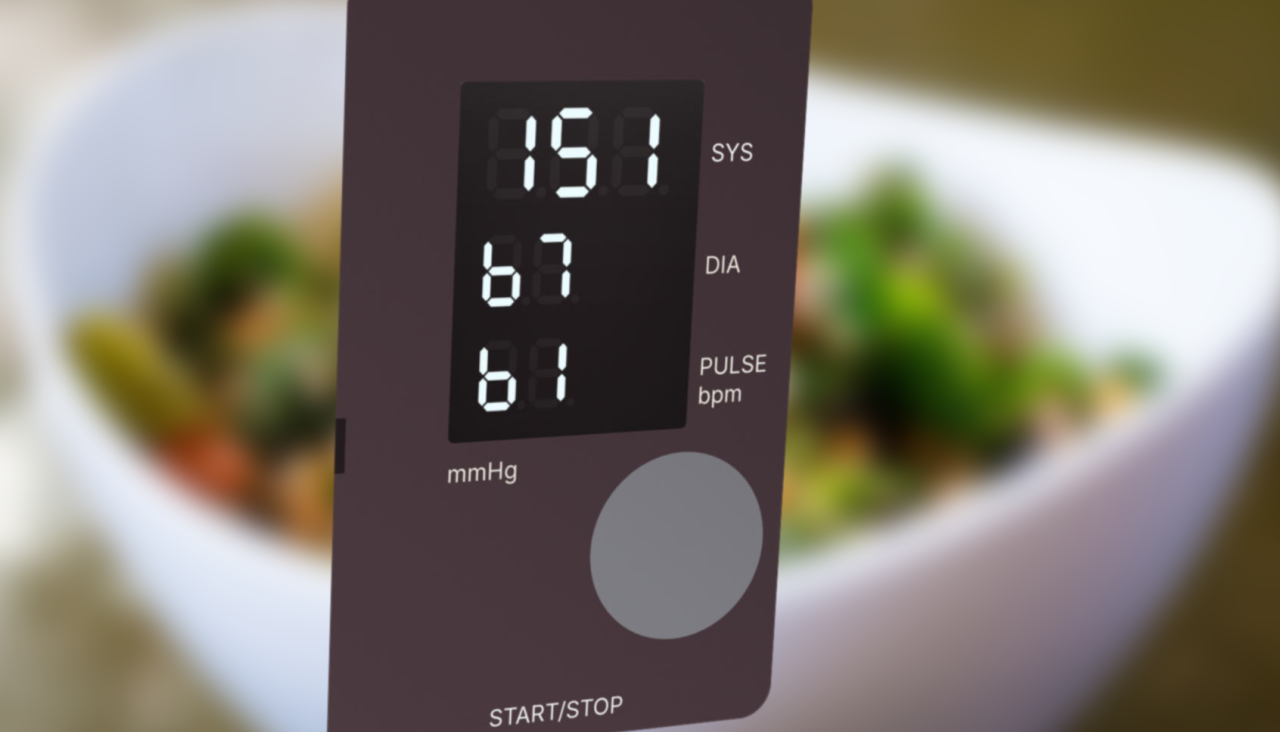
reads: value=67 unit=mmHg
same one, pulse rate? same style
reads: value=61 unit=bpm
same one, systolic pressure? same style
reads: value=151 unit=mmHg
